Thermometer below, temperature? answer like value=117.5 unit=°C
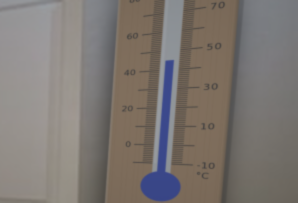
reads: value=45 unit=°C
